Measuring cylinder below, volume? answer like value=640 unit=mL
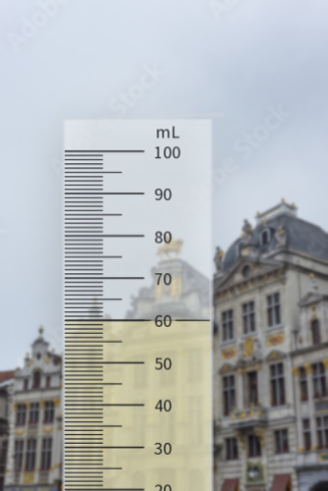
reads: value=60 unit=mL
